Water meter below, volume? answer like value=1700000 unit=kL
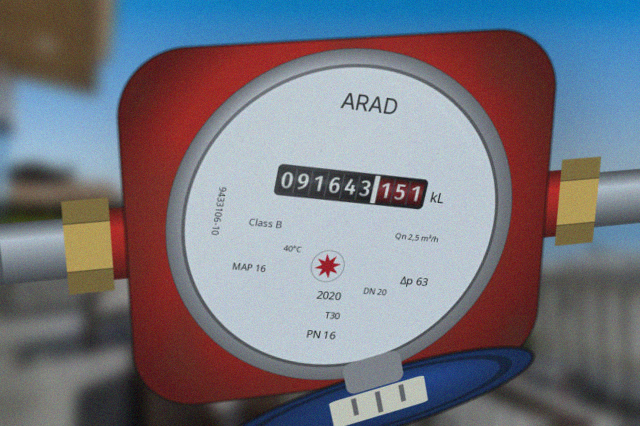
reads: value=91643.151 unit=kL
